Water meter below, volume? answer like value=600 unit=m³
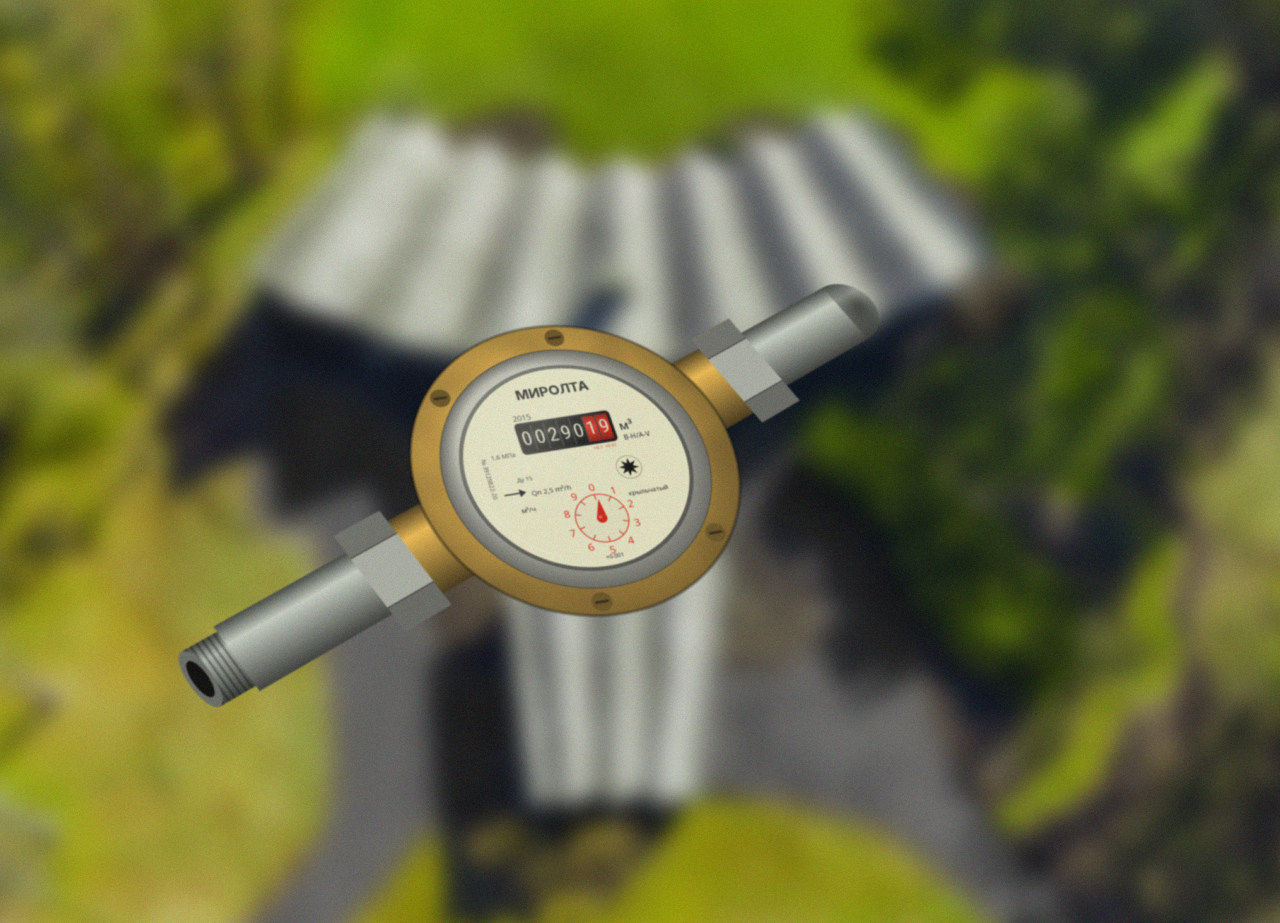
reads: value=290.190 unit=m³
